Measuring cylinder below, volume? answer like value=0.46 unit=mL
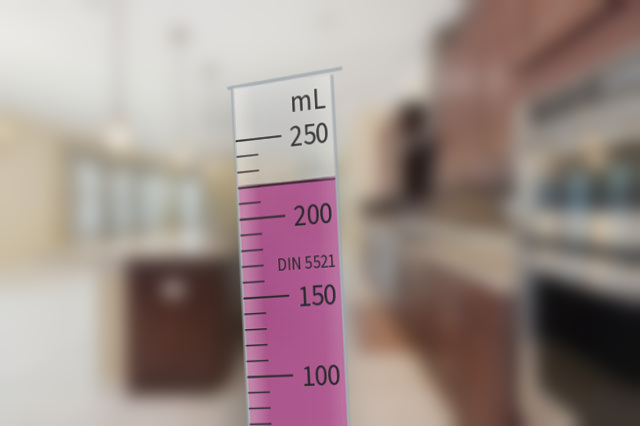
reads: value=220 unit=mL
